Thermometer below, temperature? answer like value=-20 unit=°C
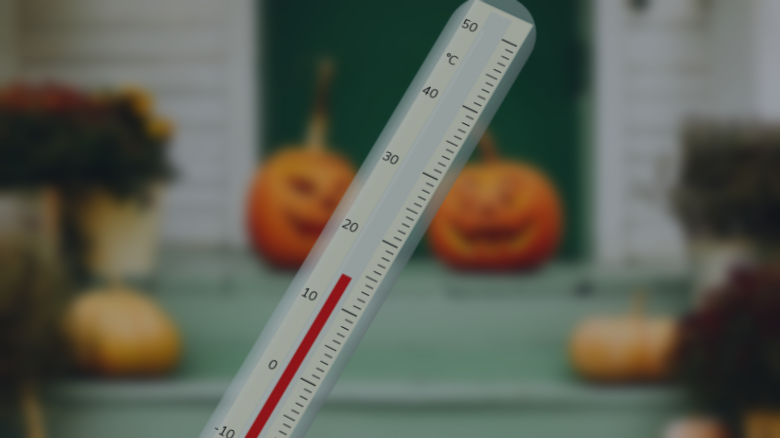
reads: value=14 unit=°C
